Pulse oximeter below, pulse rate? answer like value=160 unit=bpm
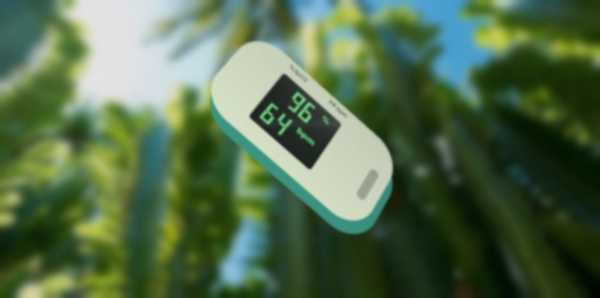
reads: value=64 unit=bpm
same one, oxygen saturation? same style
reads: value=96 unit=%
